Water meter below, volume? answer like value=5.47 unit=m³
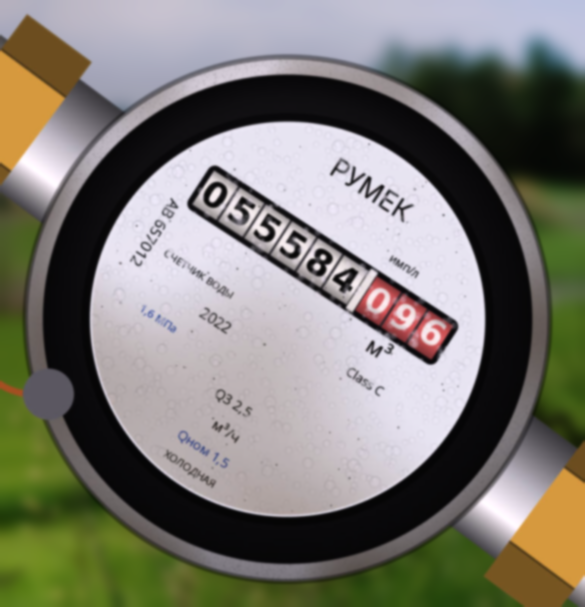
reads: value=55584.096 unit=m³
